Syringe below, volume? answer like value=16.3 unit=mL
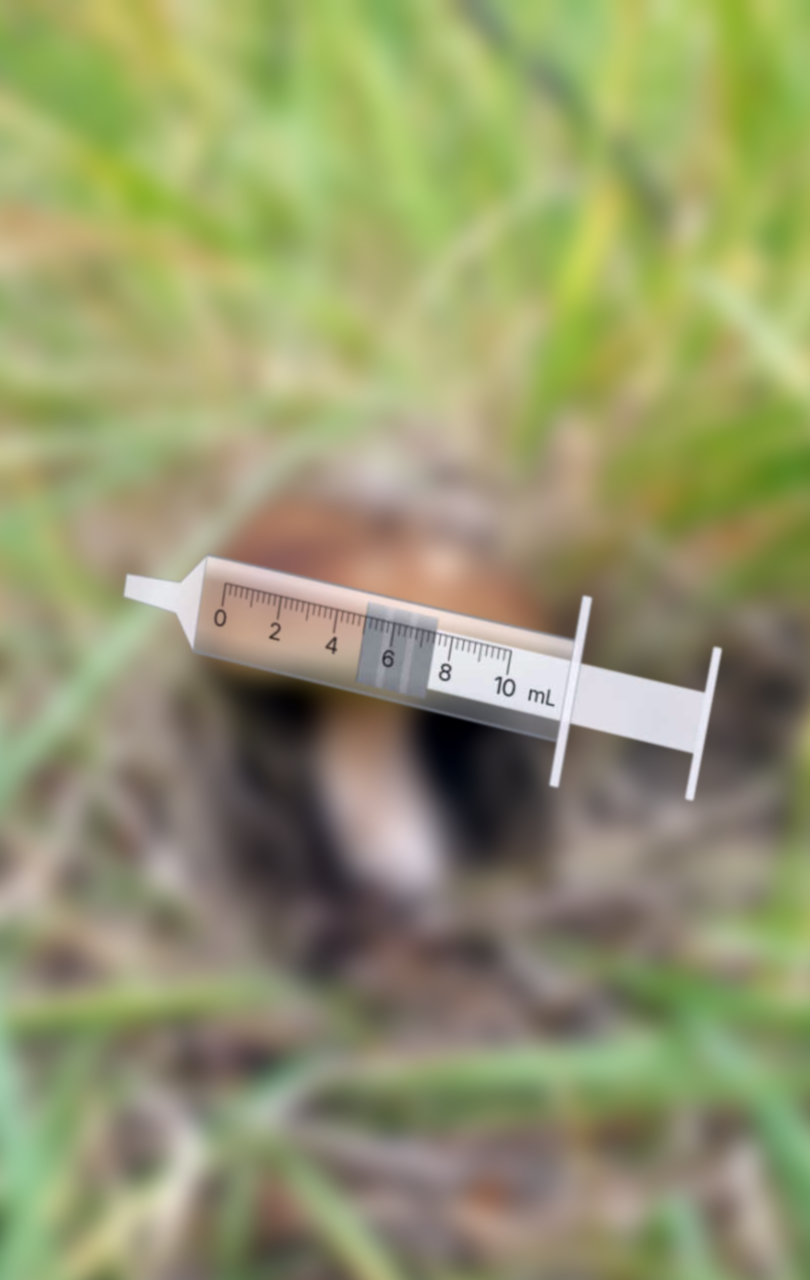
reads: value=5 unit=mL
